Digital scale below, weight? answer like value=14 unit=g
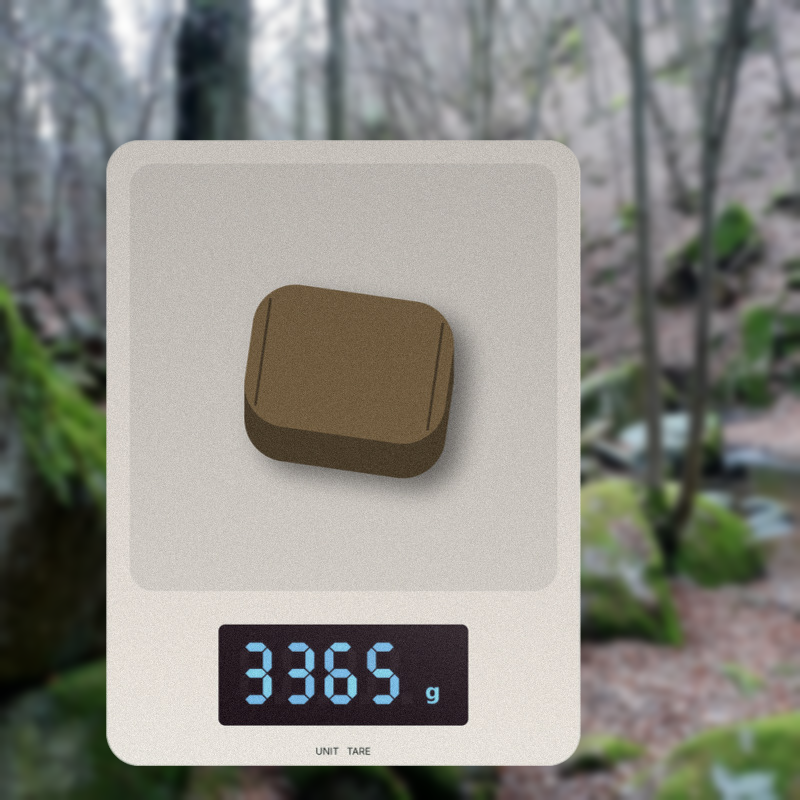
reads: value=3365 unit=g
